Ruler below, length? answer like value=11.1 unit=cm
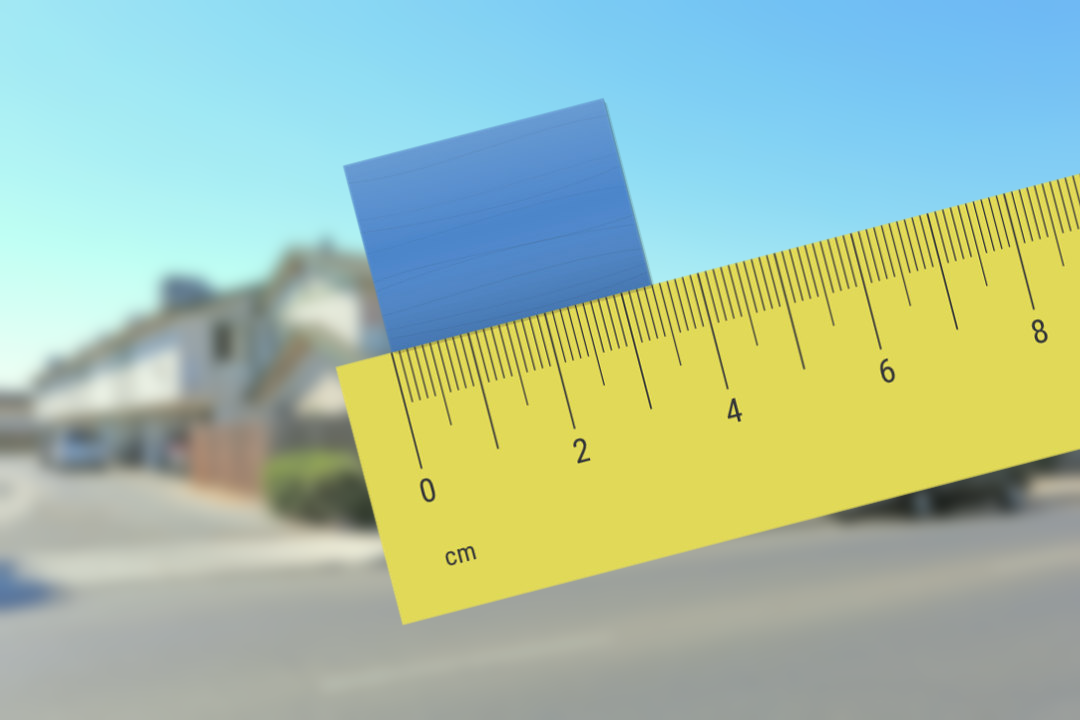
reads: value=3.4 unit=cm
